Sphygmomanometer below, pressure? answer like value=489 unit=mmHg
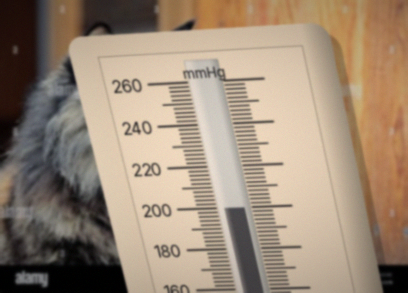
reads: value=200 unit=mmHg
